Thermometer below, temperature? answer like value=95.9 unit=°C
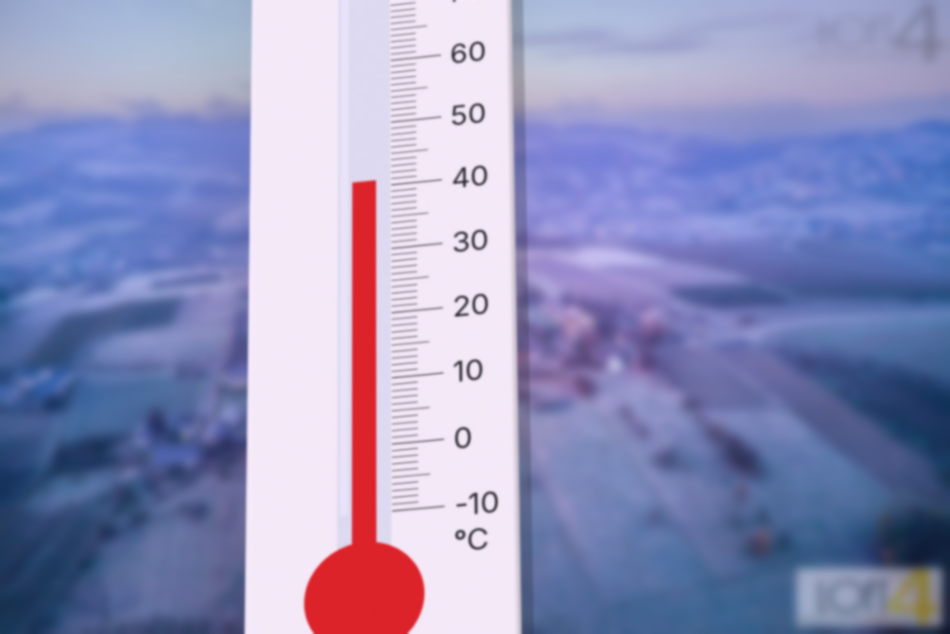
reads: value=41 unit=°C
